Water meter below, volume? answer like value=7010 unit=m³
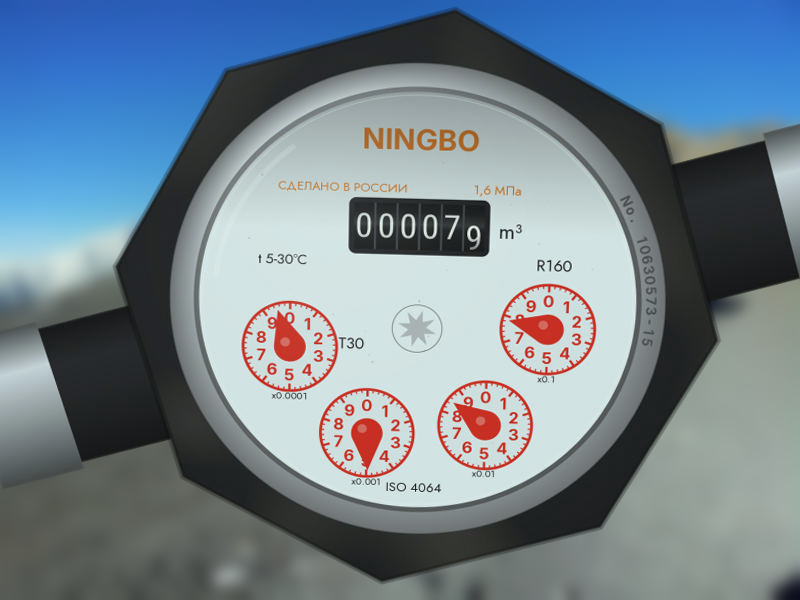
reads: value=78.7849 unit=m³
